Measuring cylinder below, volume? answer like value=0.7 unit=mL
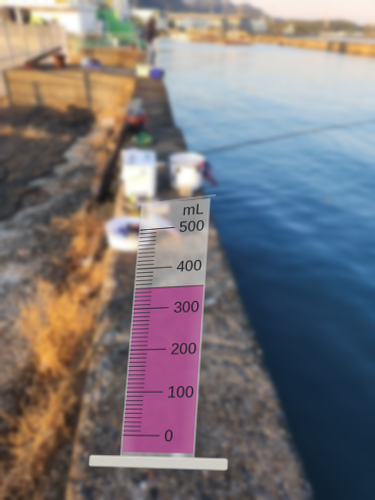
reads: value=350 unit=mL
